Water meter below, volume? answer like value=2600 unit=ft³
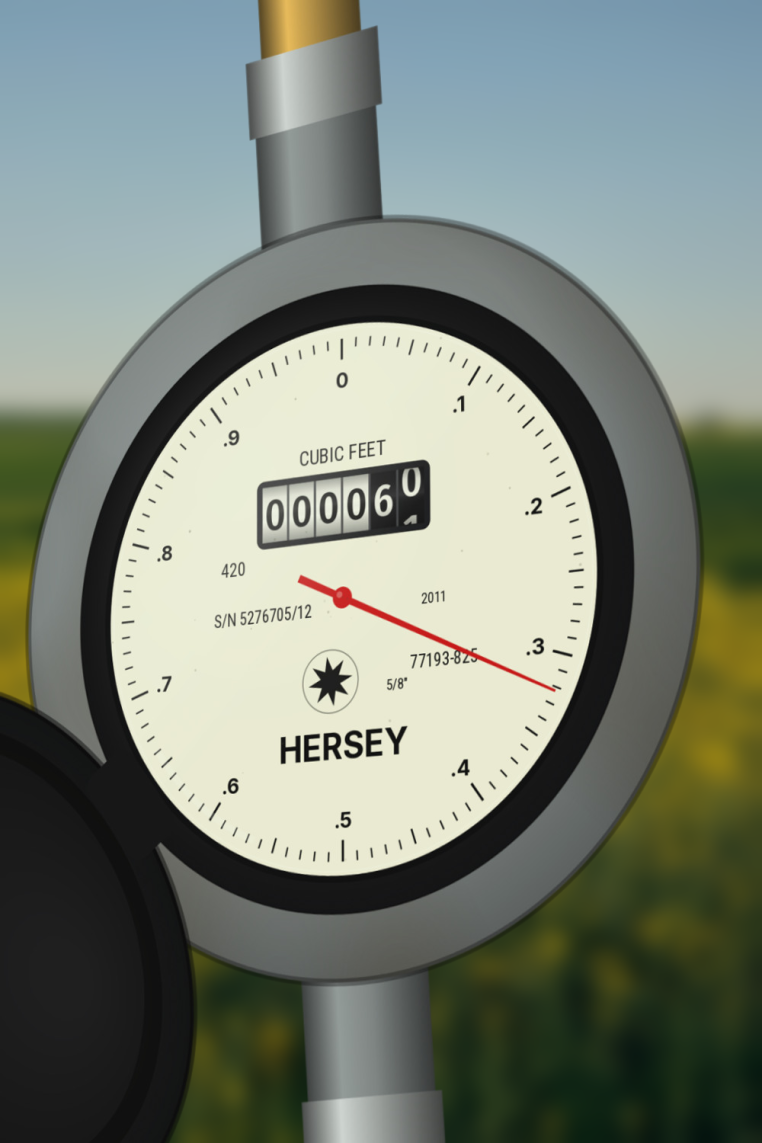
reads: value=60.32 unit=ft³
